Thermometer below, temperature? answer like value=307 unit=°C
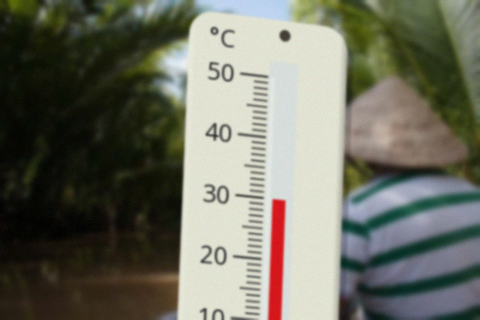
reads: value=30 unit=°C
